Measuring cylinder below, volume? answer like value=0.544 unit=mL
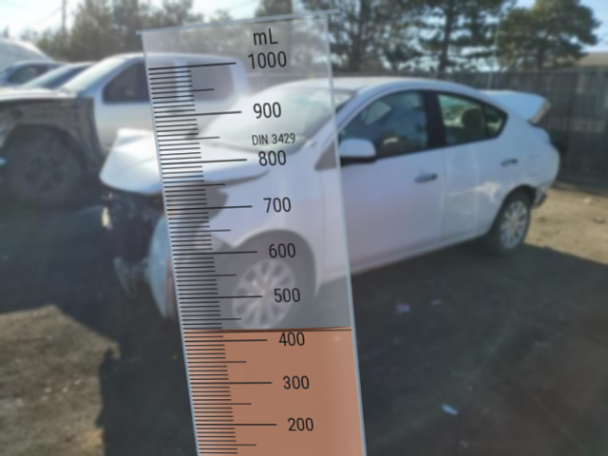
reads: value=420 unit=mL
